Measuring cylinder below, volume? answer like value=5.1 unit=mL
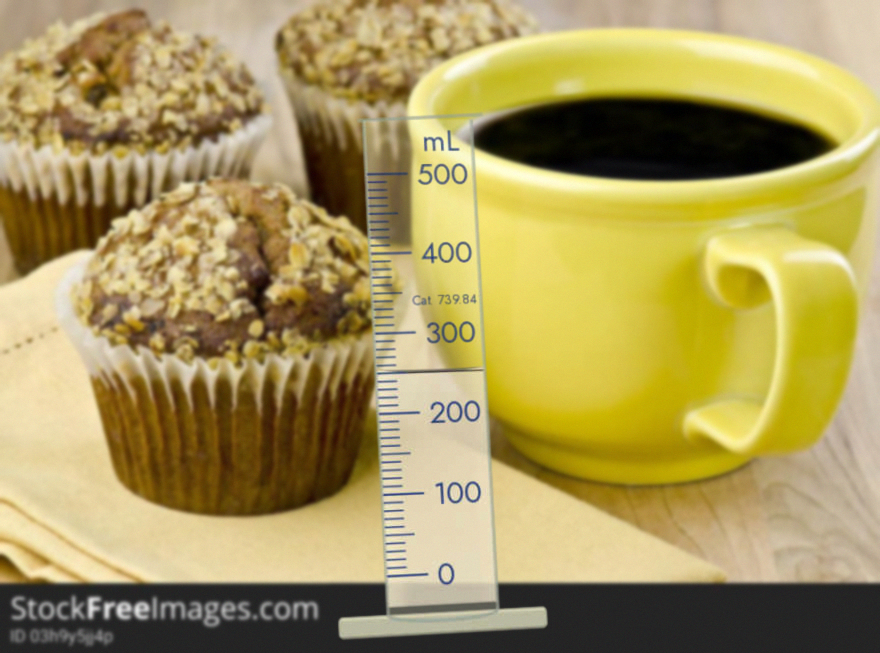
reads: value=250 unit=mL
